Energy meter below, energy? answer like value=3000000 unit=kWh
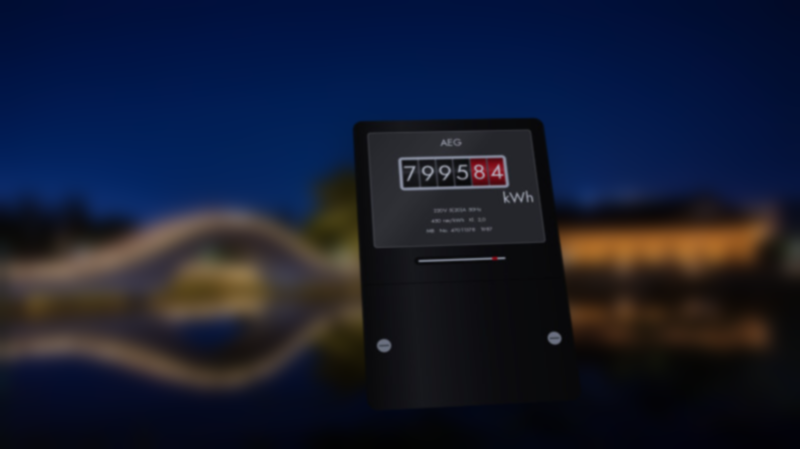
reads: value=7995.84 unit=kWh
